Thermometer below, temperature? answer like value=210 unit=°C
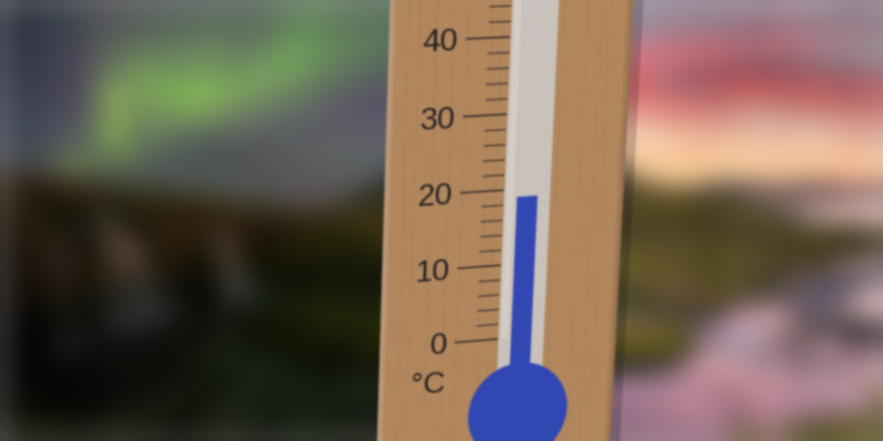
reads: value=19 unit=°C
